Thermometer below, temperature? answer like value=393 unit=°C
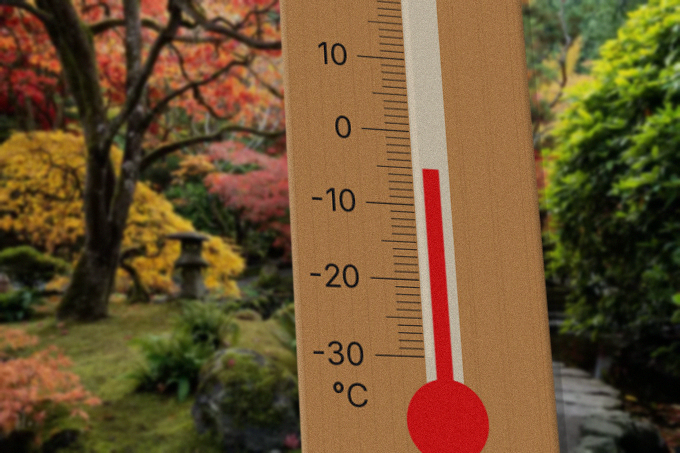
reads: value=-5 unit=°C
